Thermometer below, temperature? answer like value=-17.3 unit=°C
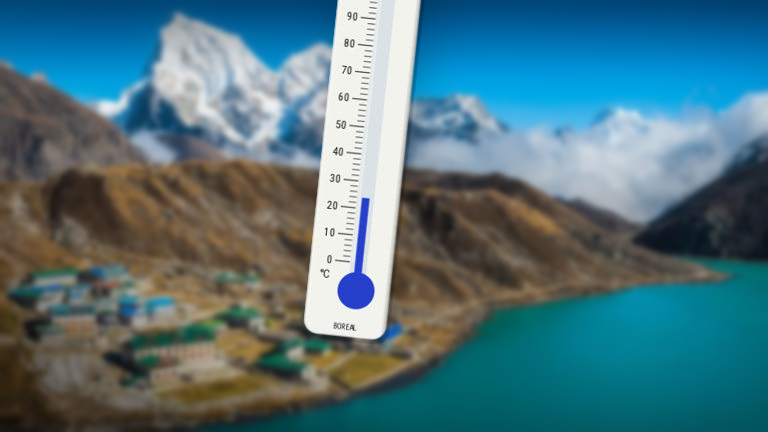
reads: value=24 unit=°C
